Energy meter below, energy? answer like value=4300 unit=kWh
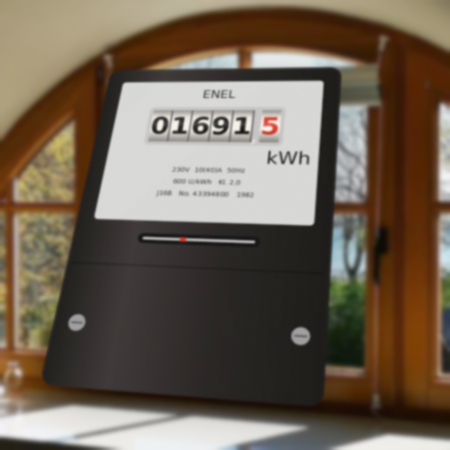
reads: value=1691.5 unit=kWh
